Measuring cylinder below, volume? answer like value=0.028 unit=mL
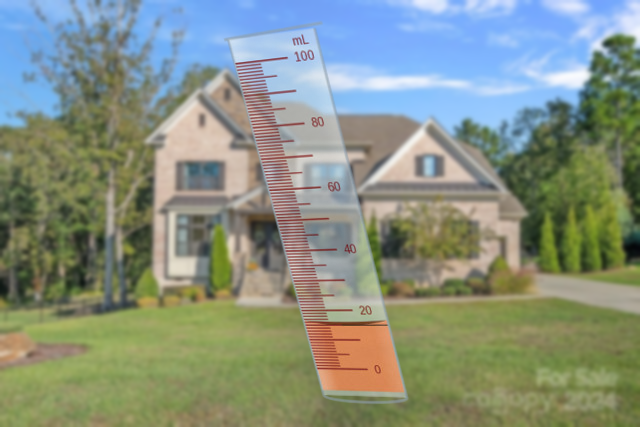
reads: value=15 unit=mL
